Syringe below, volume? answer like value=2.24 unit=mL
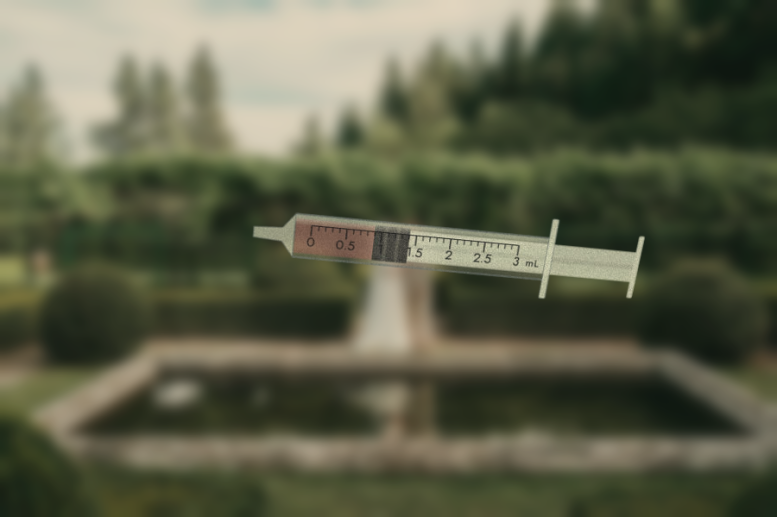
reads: value=0.9 unit=mL
